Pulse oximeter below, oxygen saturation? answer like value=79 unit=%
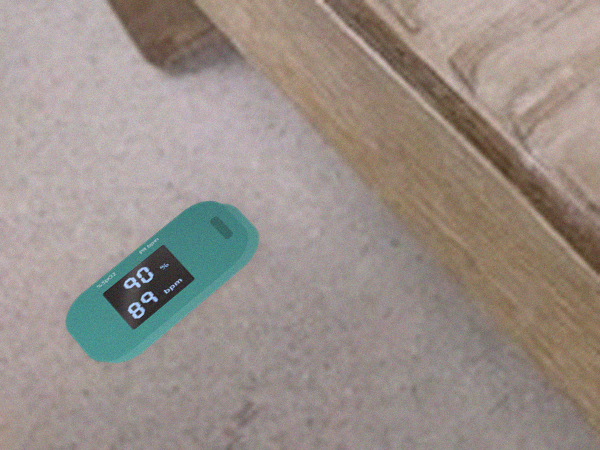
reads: value=90 unit=%
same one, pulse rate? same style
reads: value=89 unit=bpm
